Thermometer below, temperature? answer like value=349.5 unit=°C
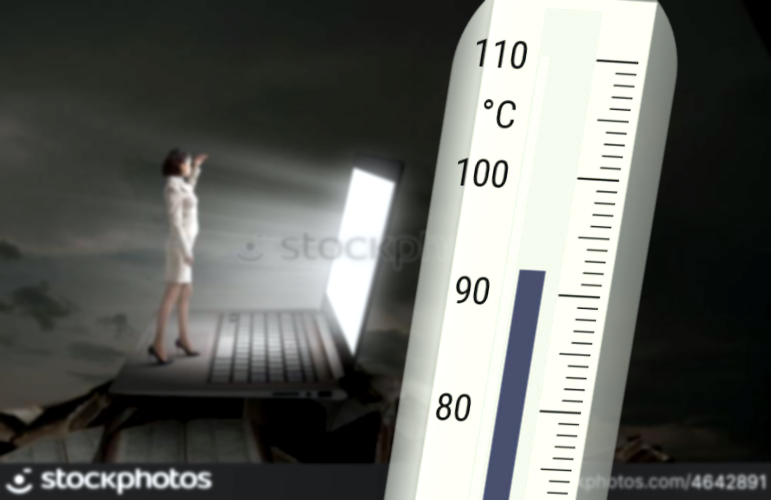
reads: value=92 unit=°C
